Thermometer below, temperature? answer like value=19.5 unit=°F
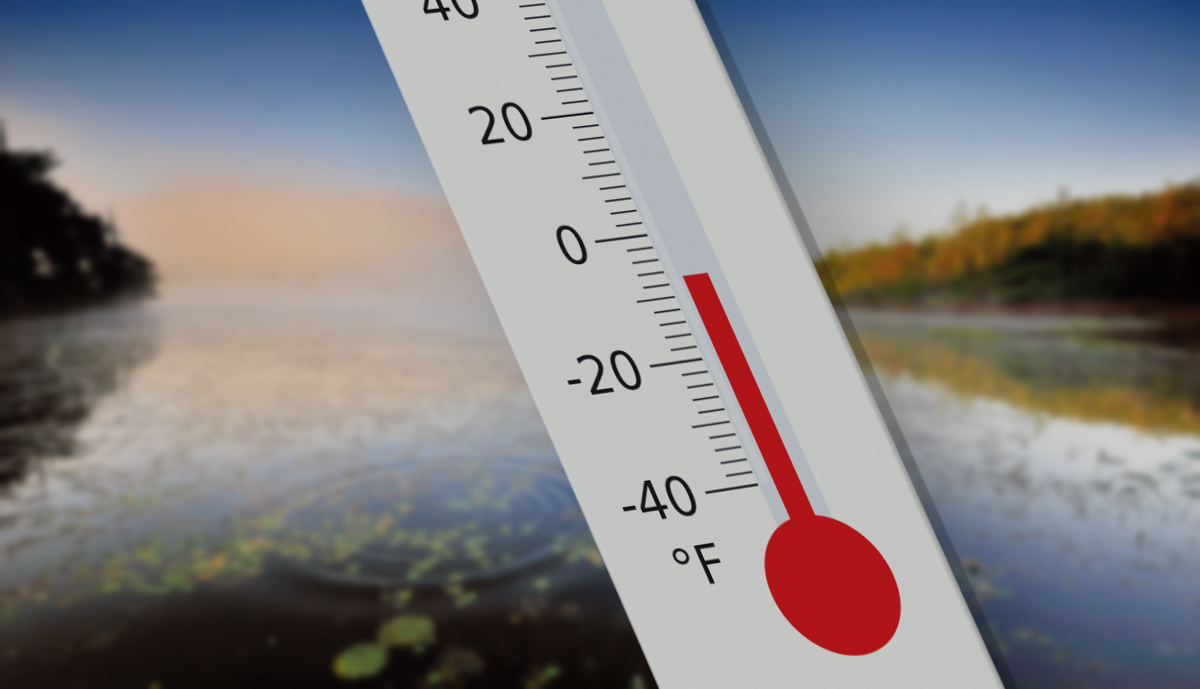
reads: value=-7 unit=°F
